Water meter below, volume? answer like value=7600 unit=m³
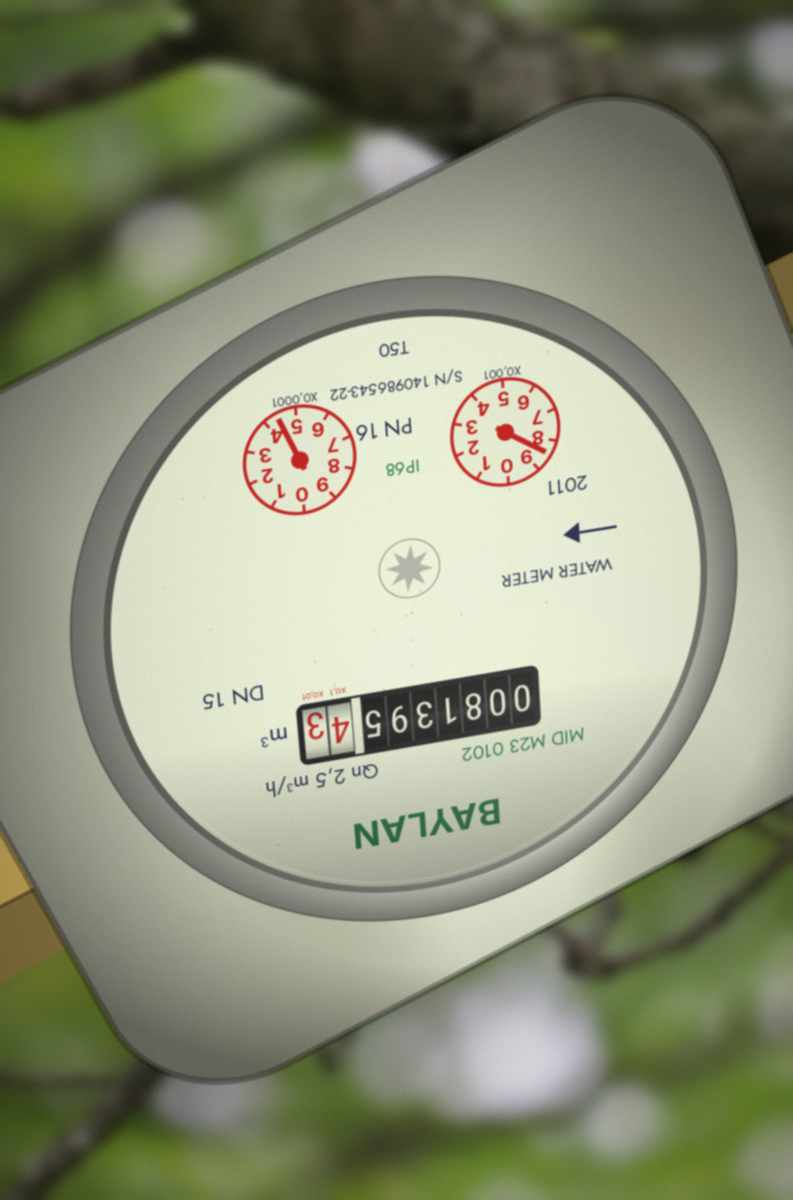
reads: value=81395.4284 unit=m³
